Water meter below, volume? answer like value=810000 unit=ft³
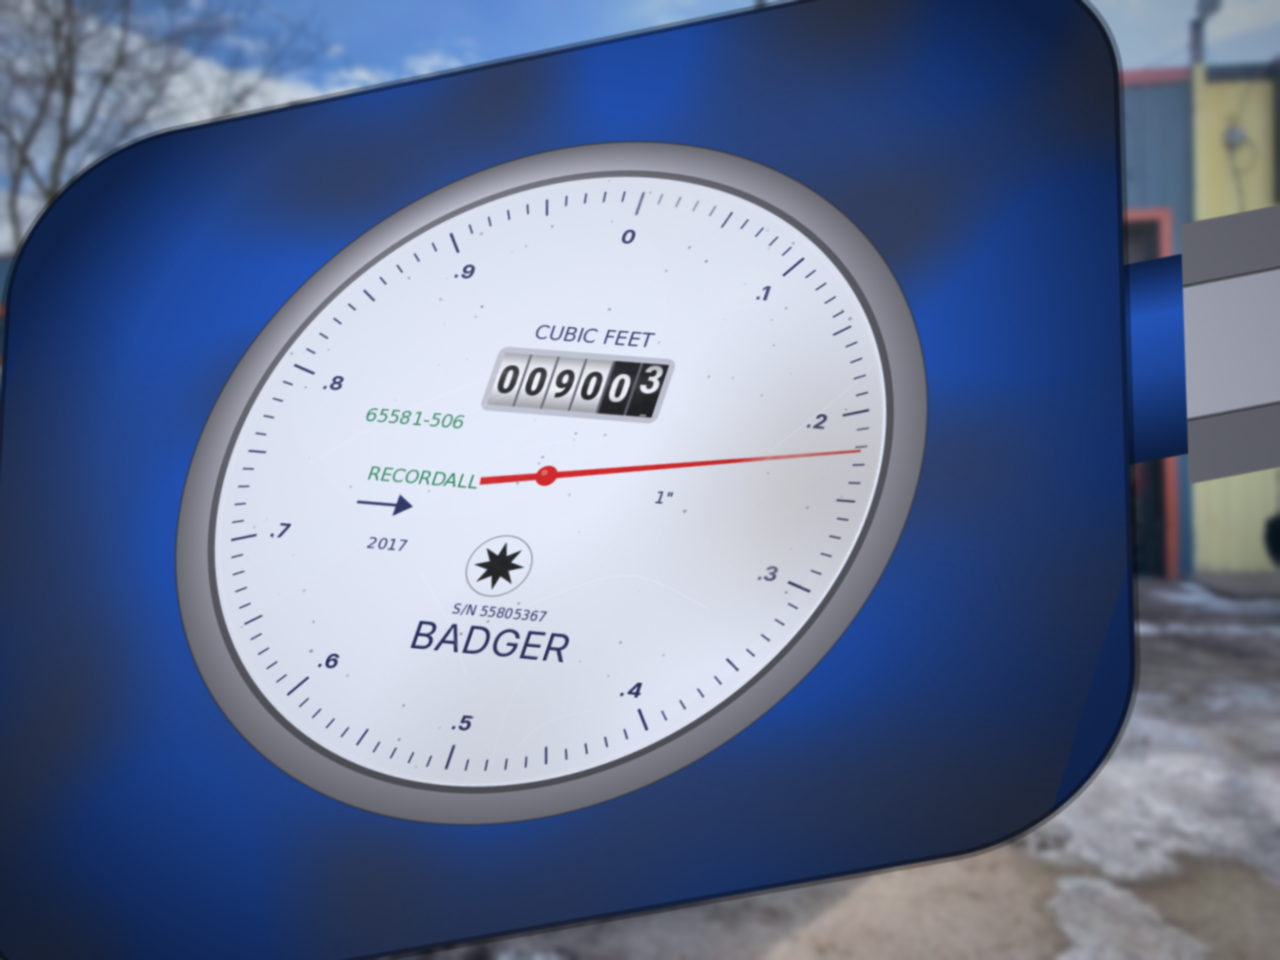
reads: value=9003.22 unit=ft³
